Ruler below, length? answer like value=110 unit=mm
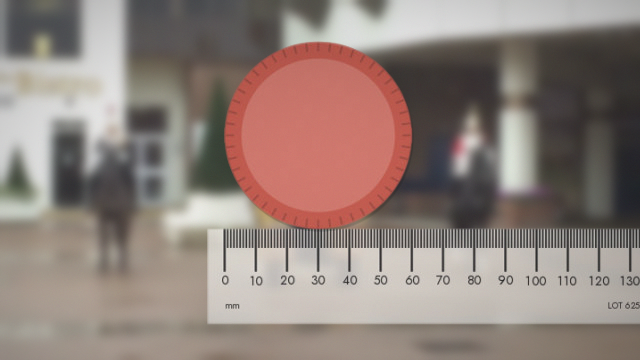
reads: value=60 unit=mm
